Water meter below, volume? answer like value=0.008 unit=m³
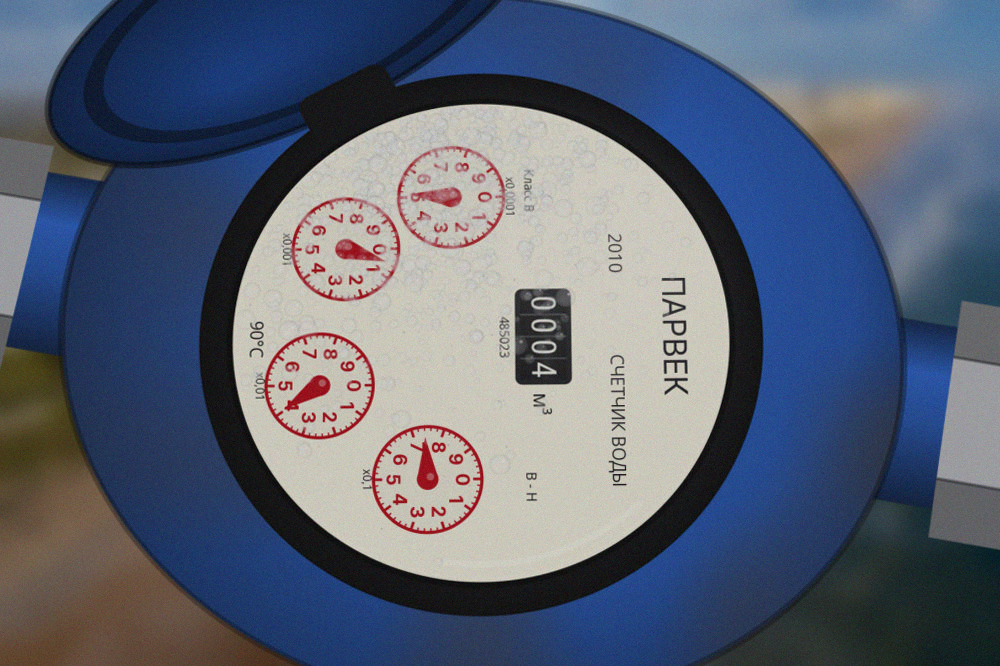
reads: value=4.7405 unit=m³
